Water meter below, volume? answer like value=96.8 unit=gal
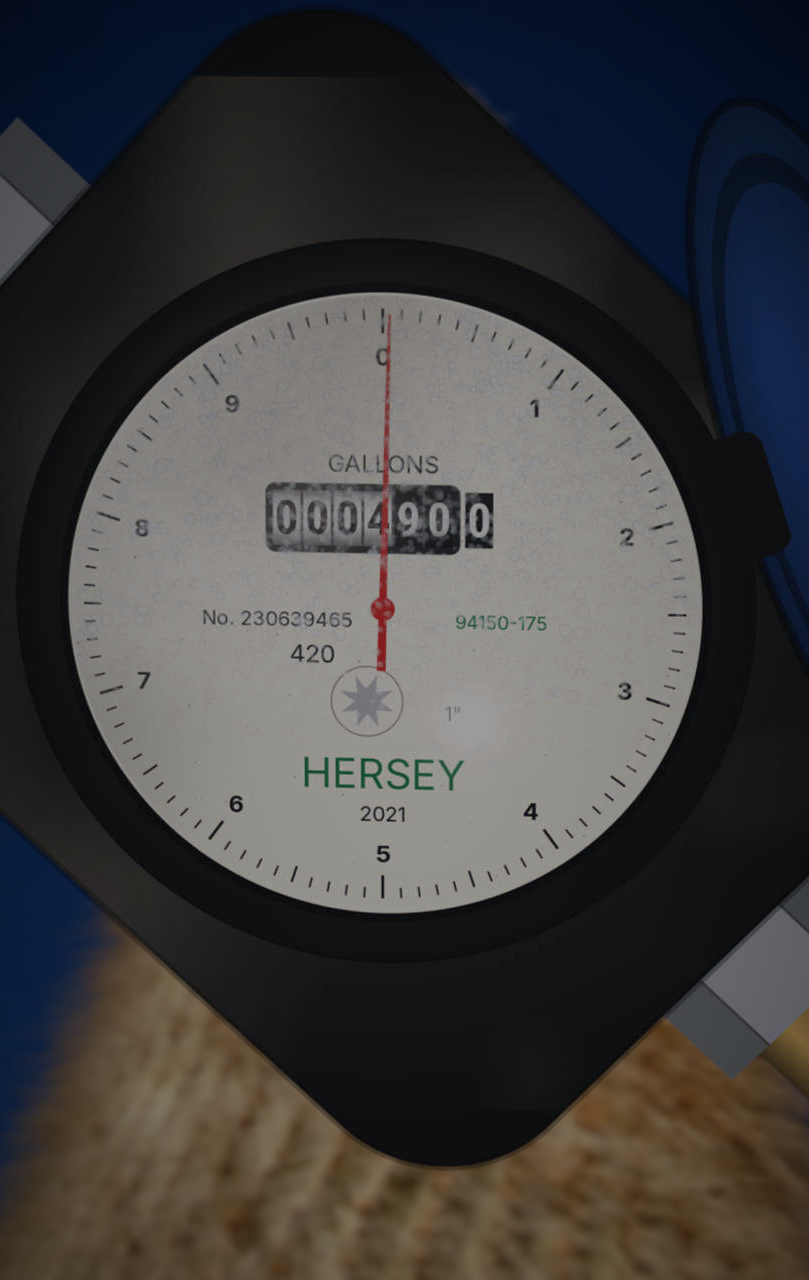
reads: value=4900.0 unit=gal
